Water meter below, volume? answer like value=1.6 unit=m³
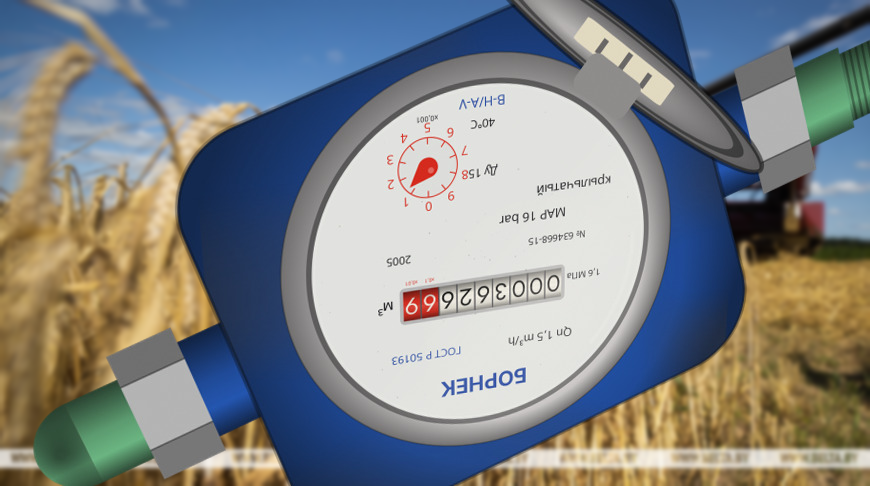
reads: value=3626.691 unit=m³
